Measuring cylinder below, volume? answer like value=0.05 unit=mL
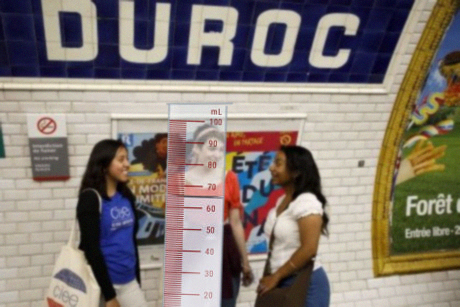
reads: value=65 unit=mL
